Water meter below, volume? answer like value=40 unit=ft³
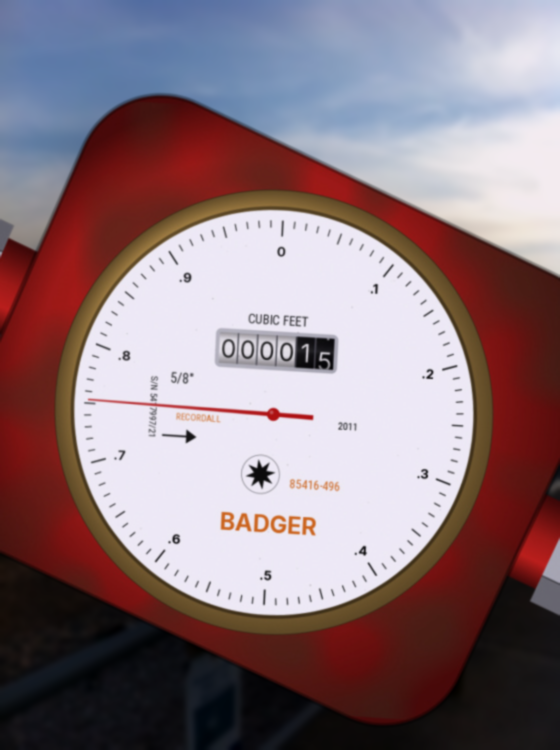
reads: value=14.75 unit=ft³
